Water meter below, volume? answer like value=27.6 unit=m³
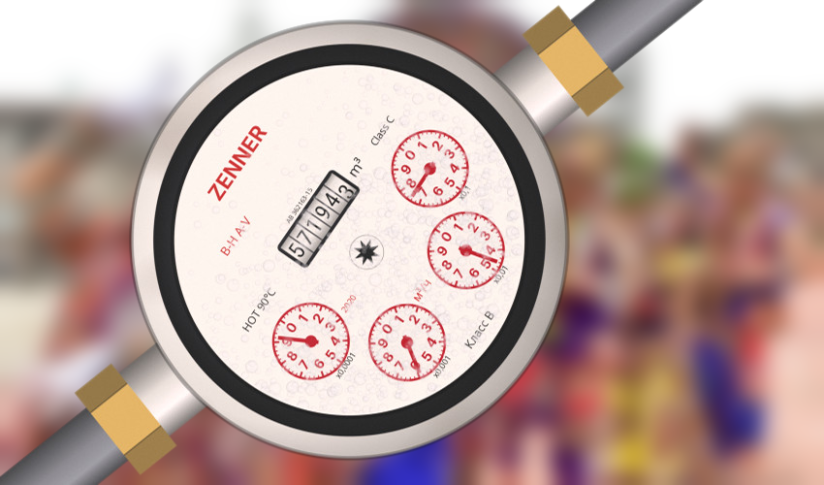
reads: value=571942.7459 unit=m³
